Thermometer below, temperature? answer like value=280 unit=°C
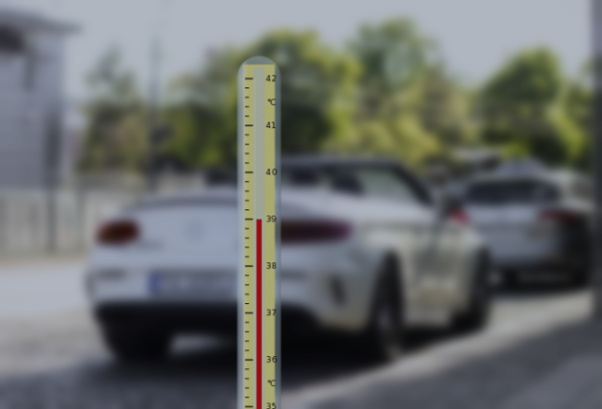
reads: value=39 unit=°C
